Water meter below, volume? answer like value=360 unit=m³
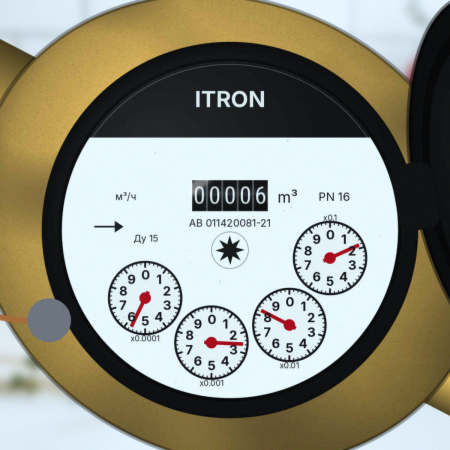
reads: value=6.1825 unit=m³
